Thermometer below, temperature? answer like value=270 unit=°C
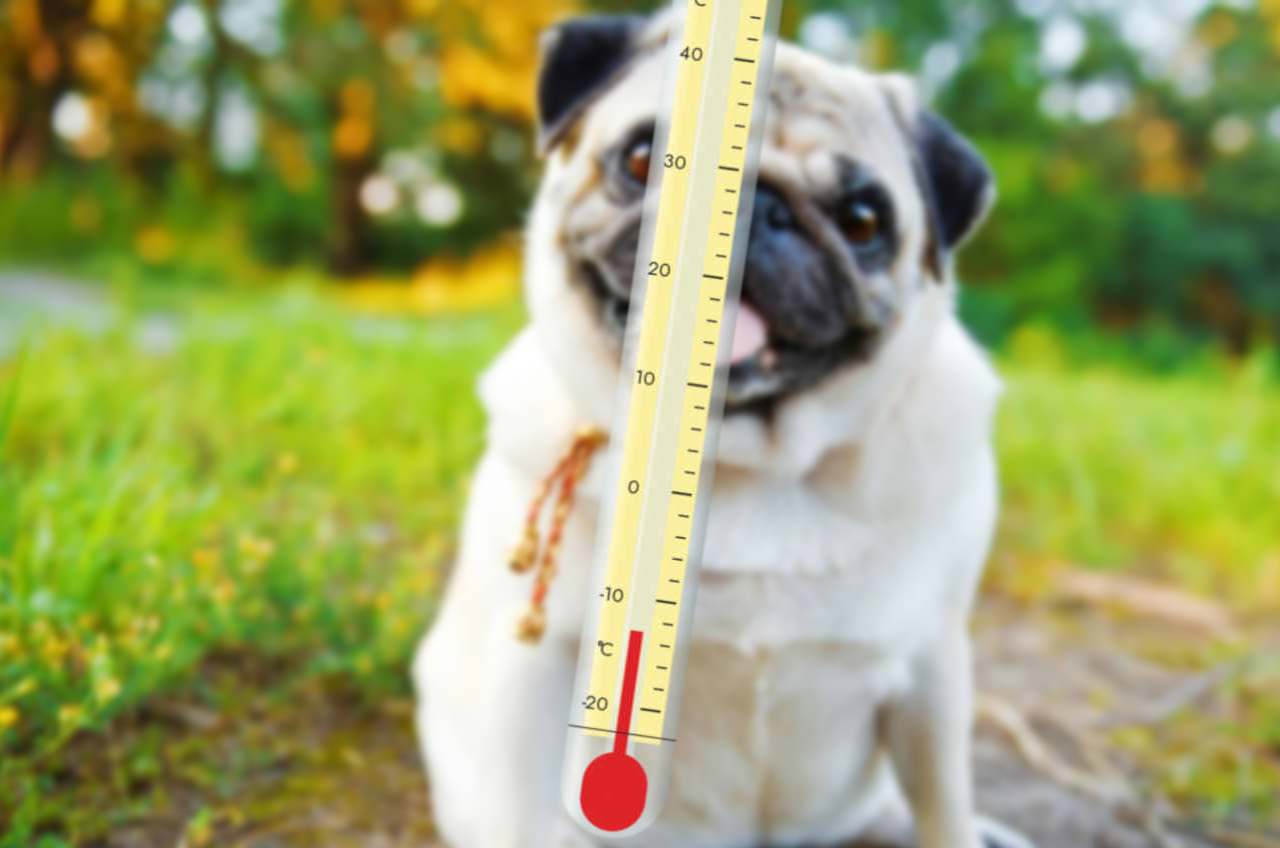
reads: value=-13 unit=°C
